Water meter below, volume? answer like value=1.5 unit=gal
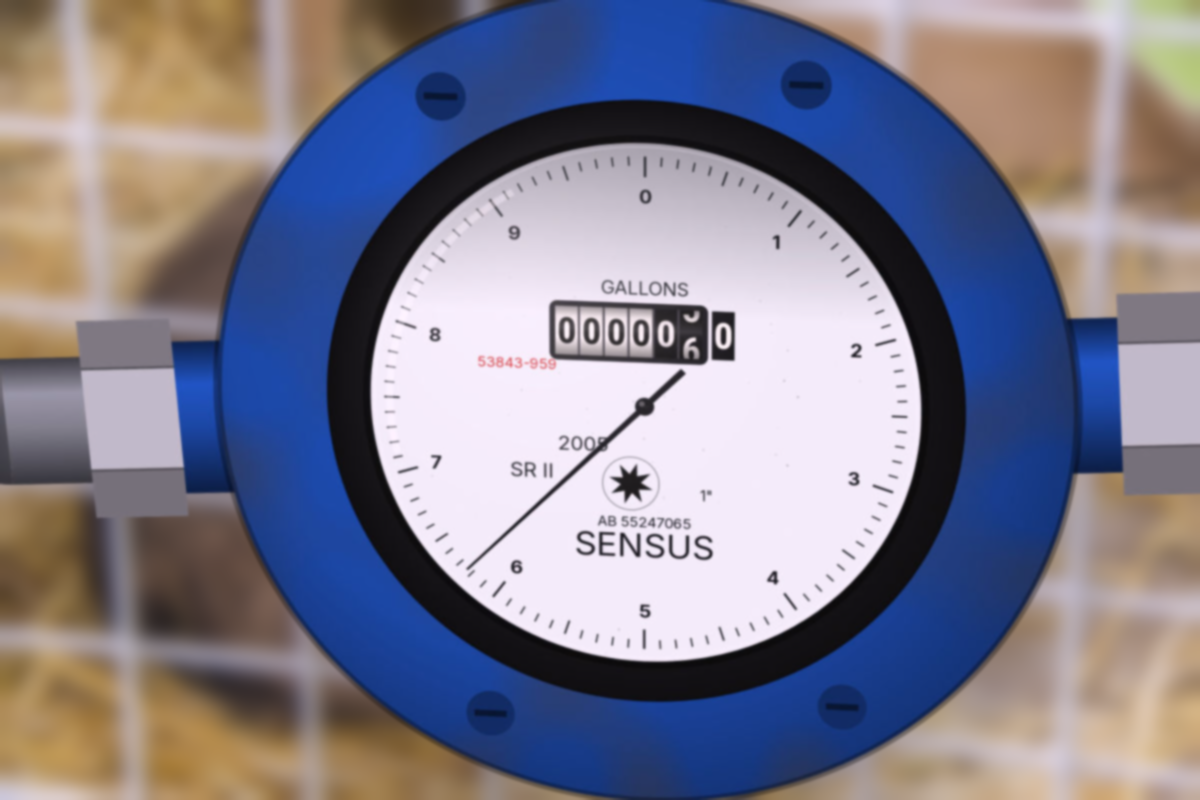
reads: value=56.2 unit=gal
